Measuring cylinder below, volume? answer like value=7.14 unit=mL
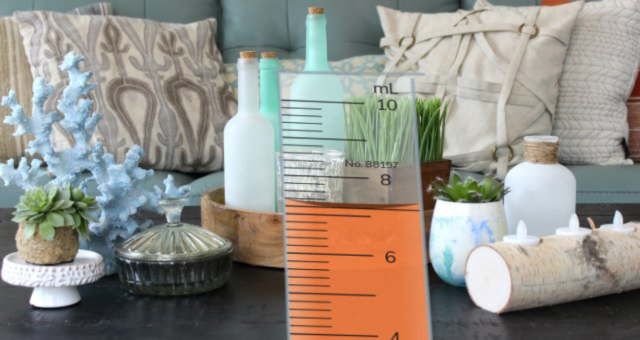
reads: value=7.2 unit=mL
